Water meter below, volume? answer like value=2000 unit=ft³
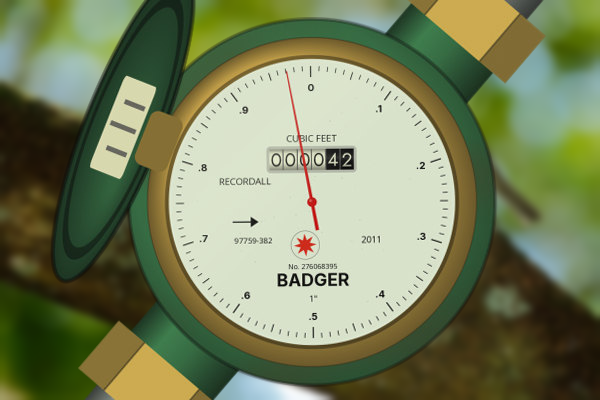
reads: value=41.97 unit=ft³
